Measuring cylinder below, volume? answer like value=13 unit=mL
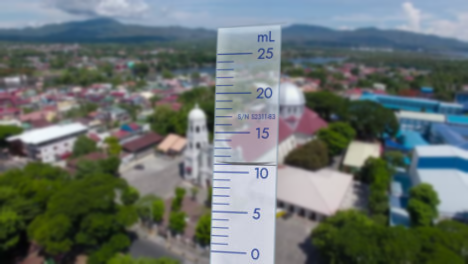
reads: value=11 unit=mL
